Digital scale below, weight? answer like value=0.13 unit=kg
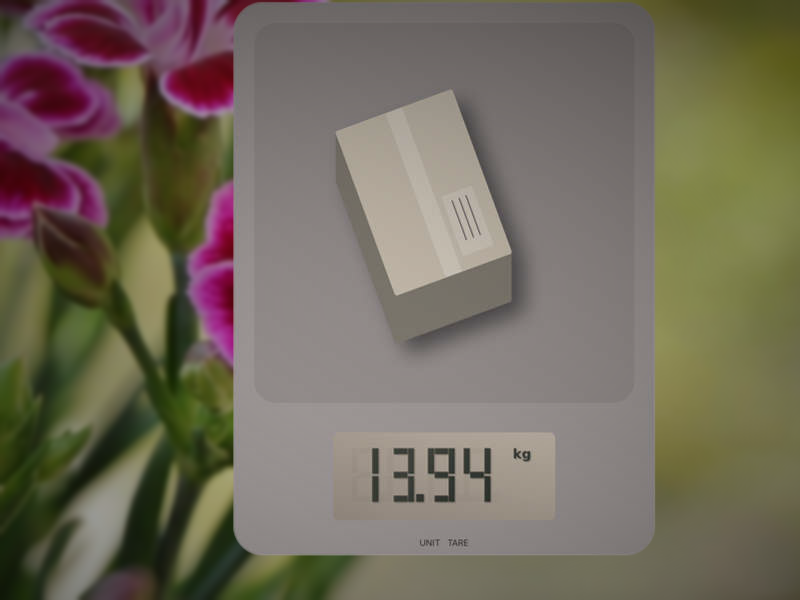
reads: value=13.94 unit=kg
